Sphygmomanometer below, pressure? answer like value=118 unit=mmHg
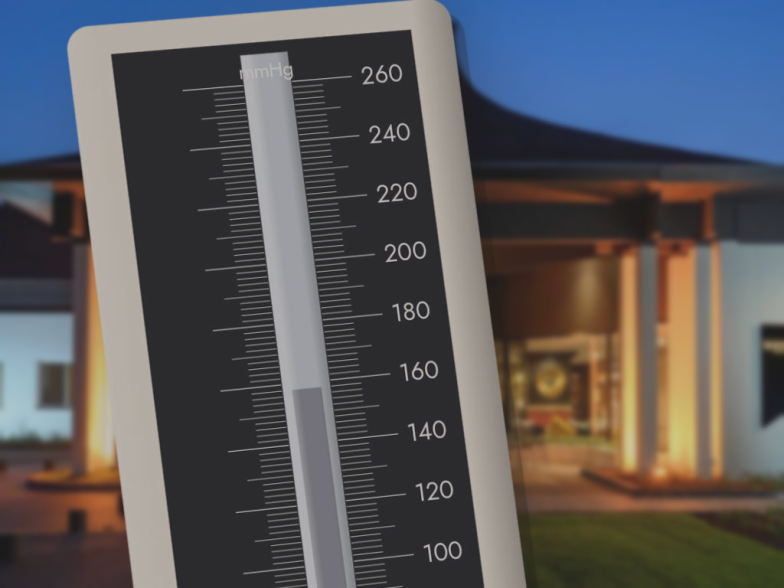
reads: value=158 unit=mmHg
